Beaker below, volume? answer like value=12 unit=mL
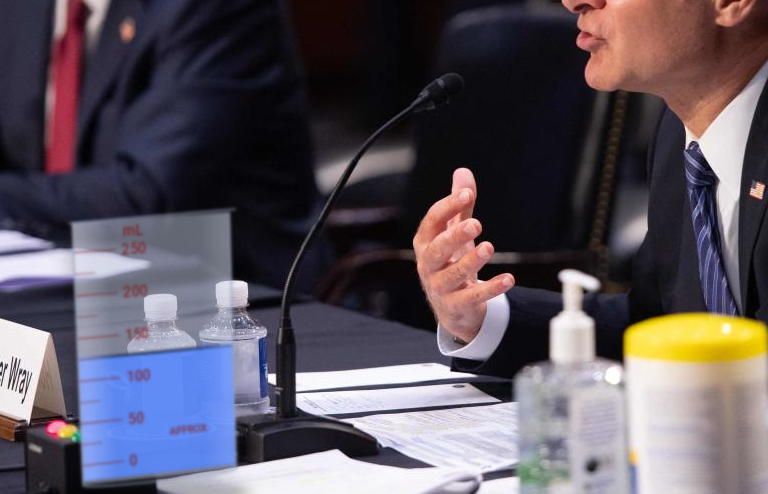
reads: value=125 unit=mL
